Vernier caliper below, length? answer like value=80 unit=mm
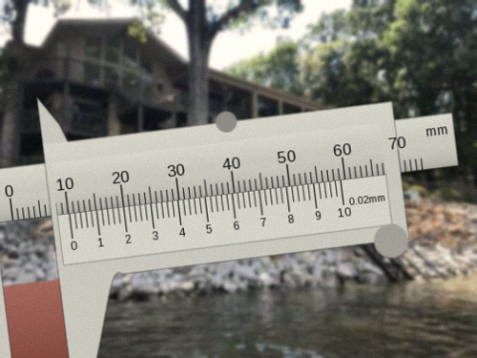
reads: value=10.2 unit=mm
